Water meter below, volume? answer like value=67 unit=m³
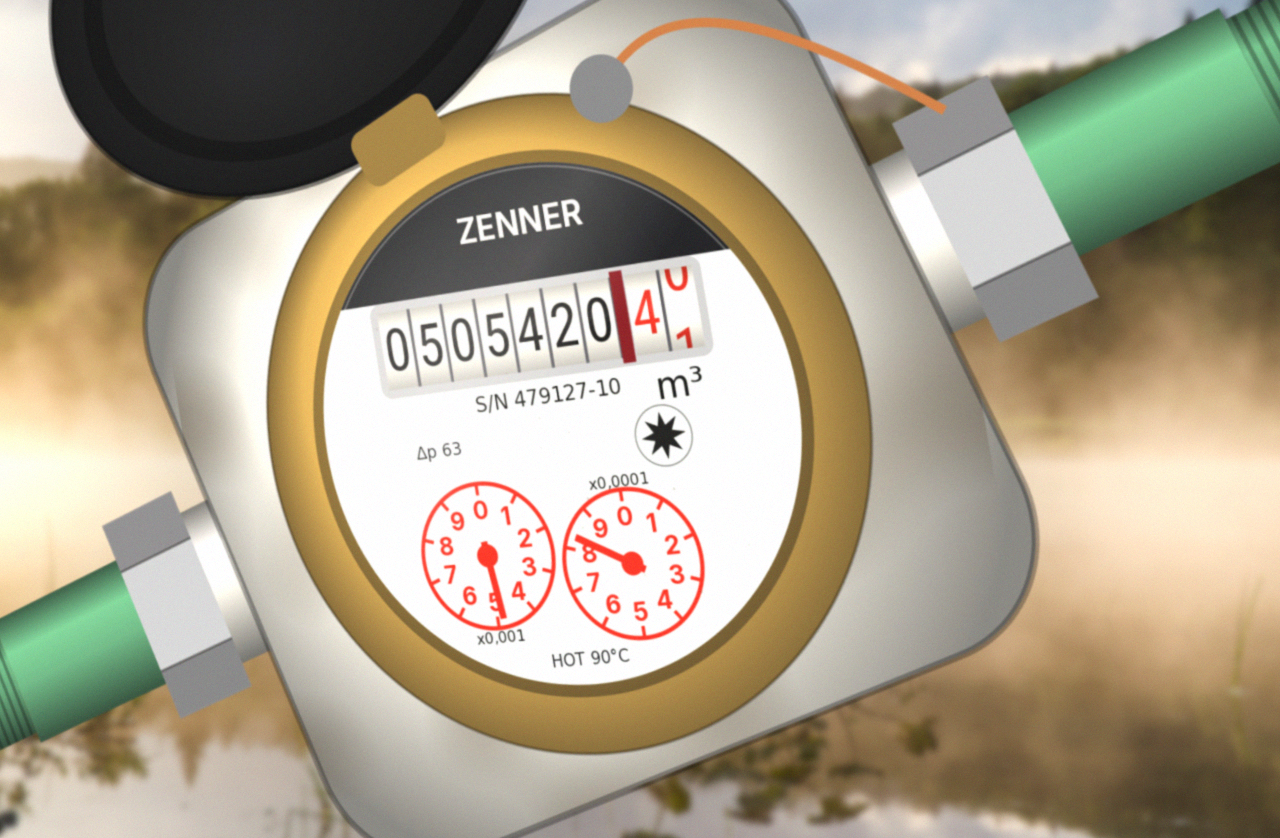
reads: value=505420.4048 unit=m³
